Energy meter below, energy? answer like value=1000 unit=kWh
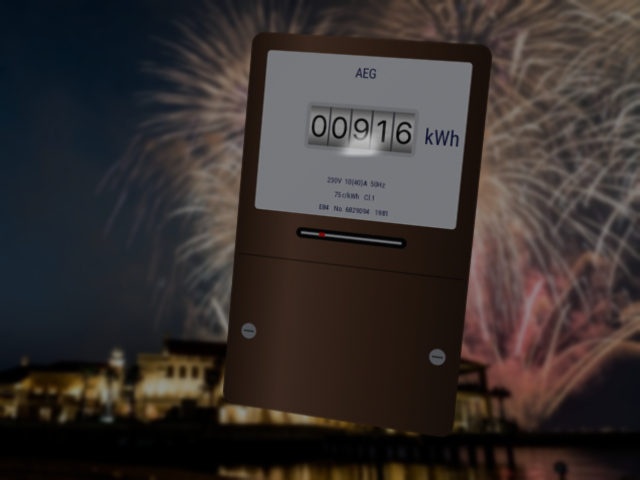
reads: value=916 unit=kWh
